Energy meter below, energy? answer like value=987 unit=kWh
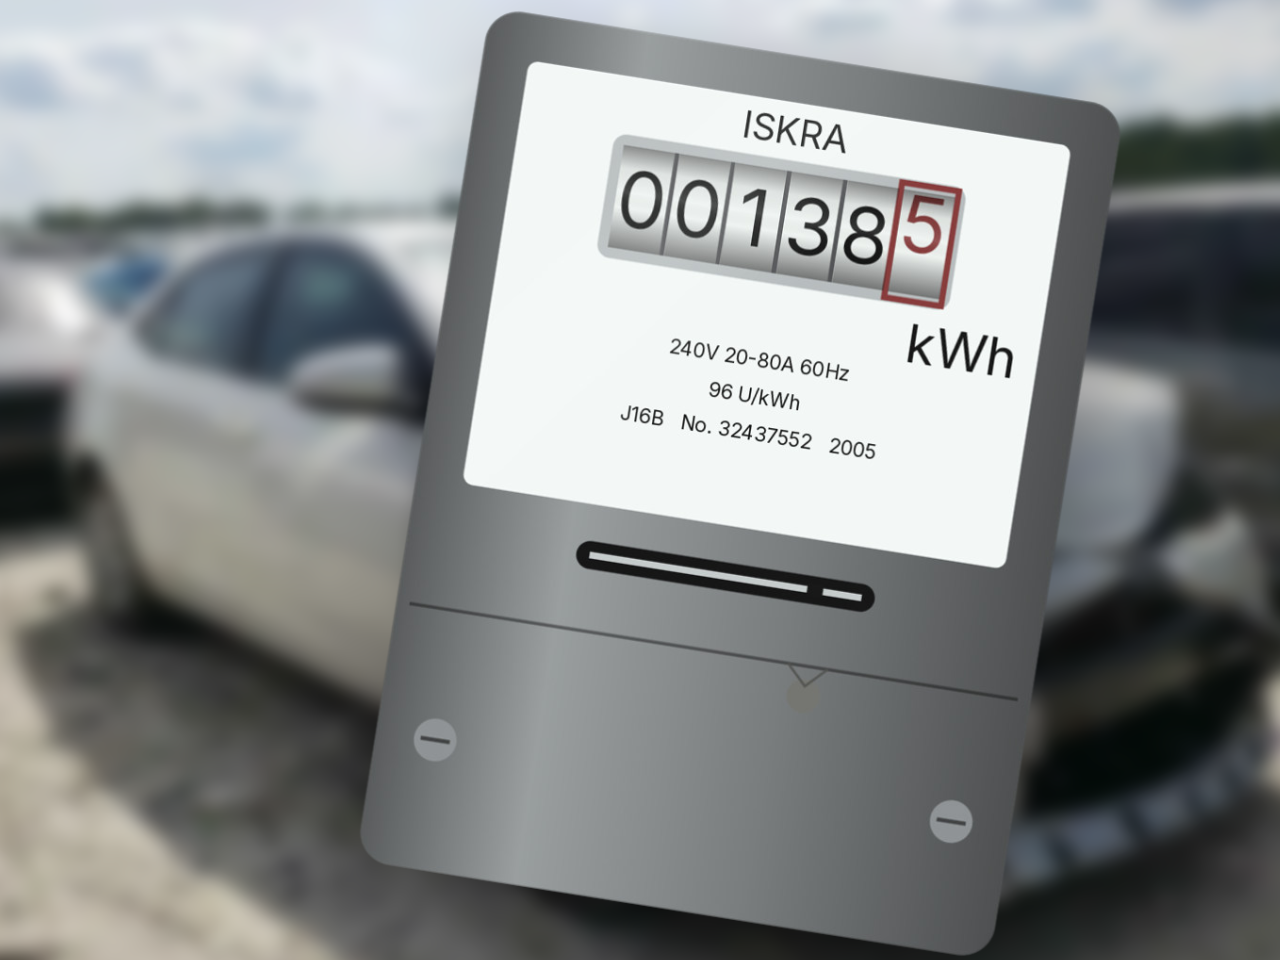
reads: value=138.5 unit=kWh
